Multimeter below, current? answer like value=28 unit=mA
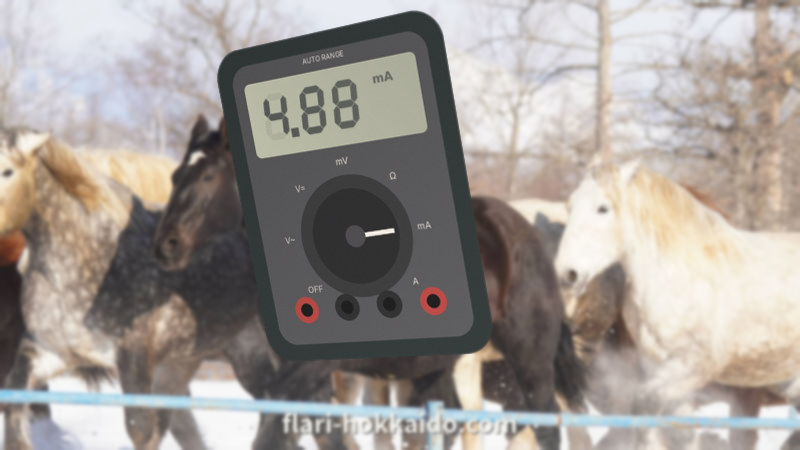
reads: value=4.88 unit=mA
